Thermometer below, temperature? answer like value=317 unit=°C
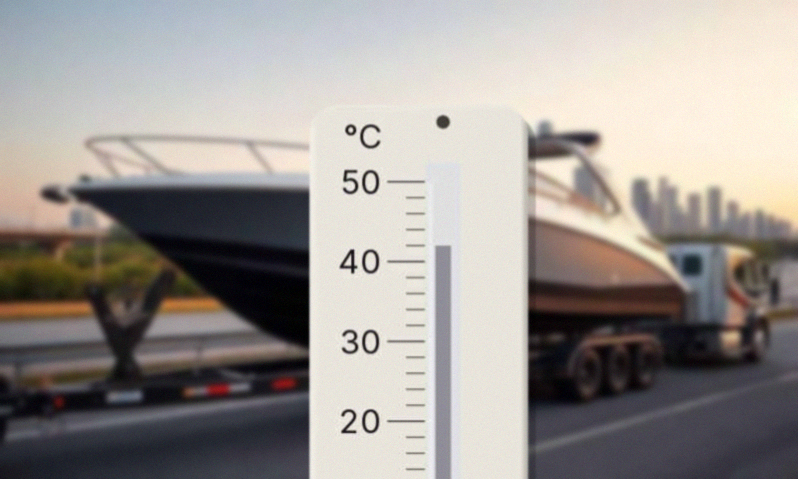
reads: value=42 unit=°C
